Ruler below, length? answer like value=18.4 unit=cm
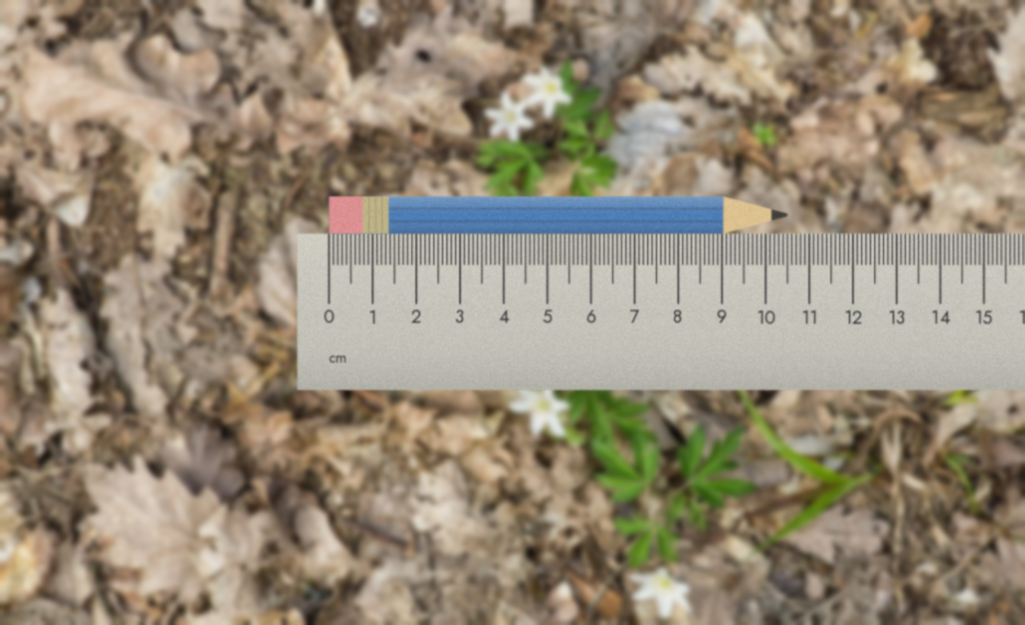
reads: value=10.5 unit=cm
